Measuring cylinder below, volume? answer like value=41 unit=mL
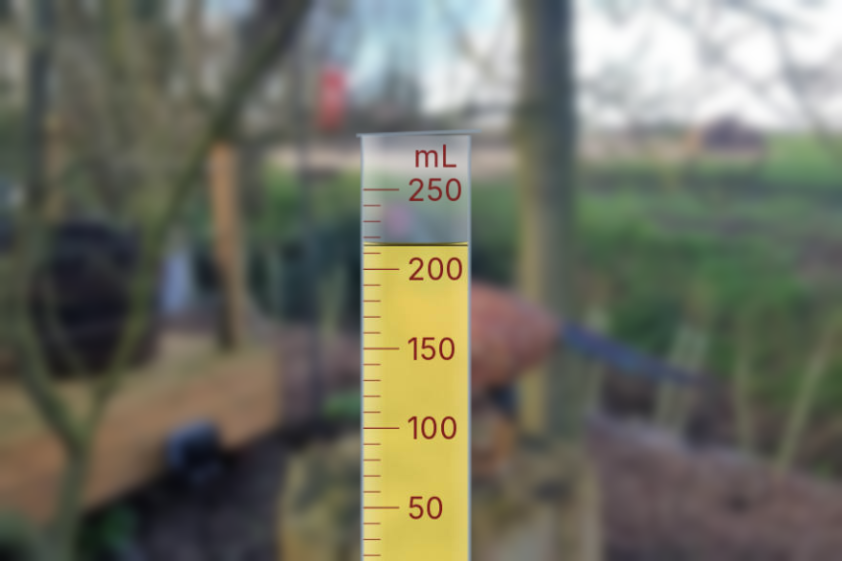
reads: value=215 unit=mL
